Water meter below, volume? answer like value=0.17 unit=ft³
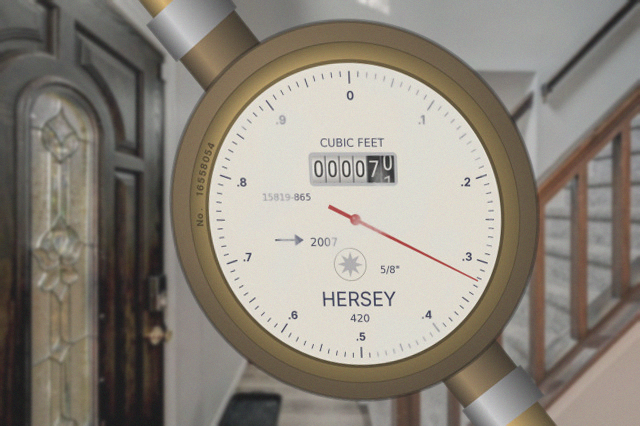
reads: value=70.32 unit=ft³
